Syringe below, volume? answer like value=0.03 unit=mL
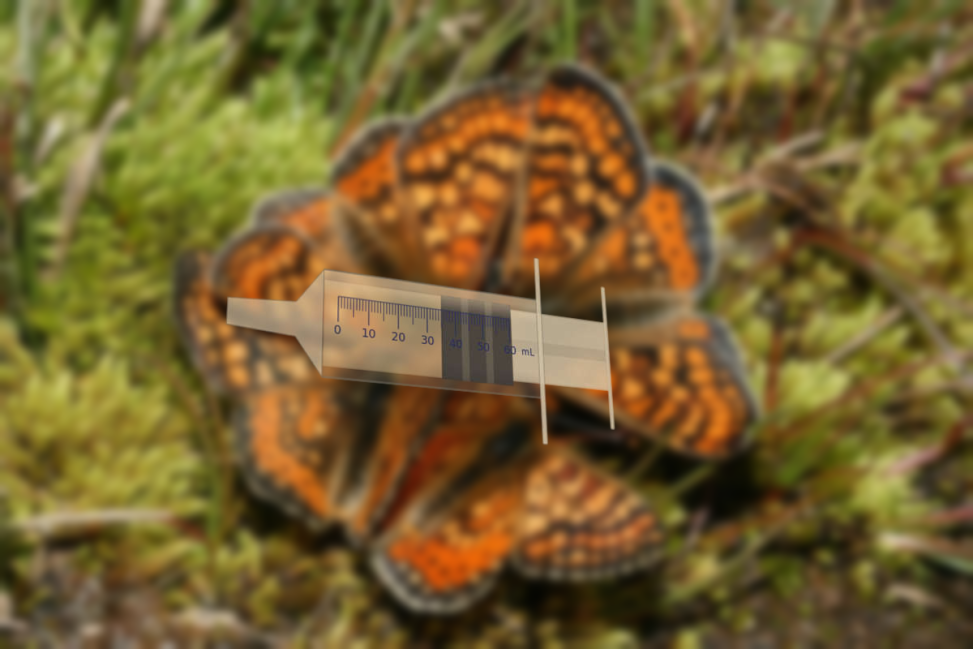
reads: value=35 unit=mL
